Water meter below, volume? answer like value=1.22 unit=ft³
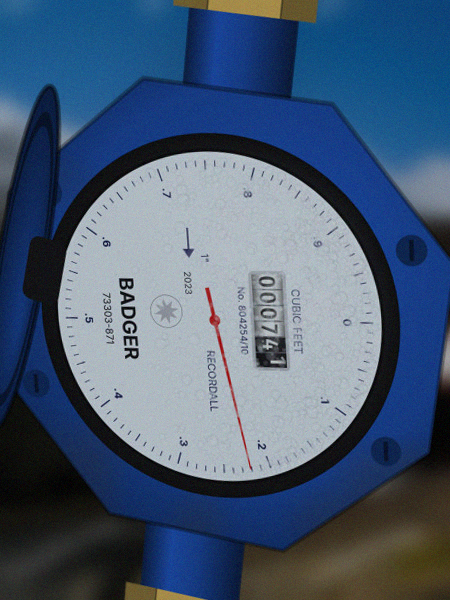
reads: value=741.22 unit=ft³
